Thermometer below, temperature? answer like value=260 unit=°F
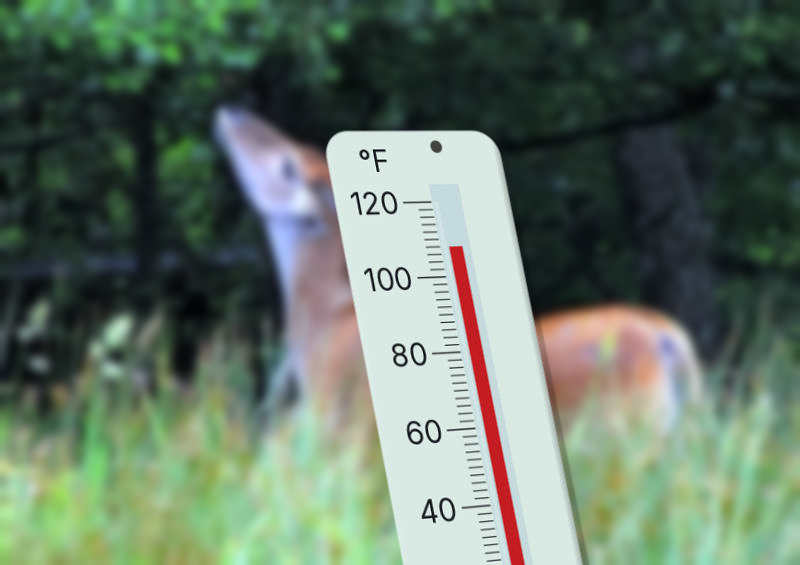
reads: value=108 unit=°F
